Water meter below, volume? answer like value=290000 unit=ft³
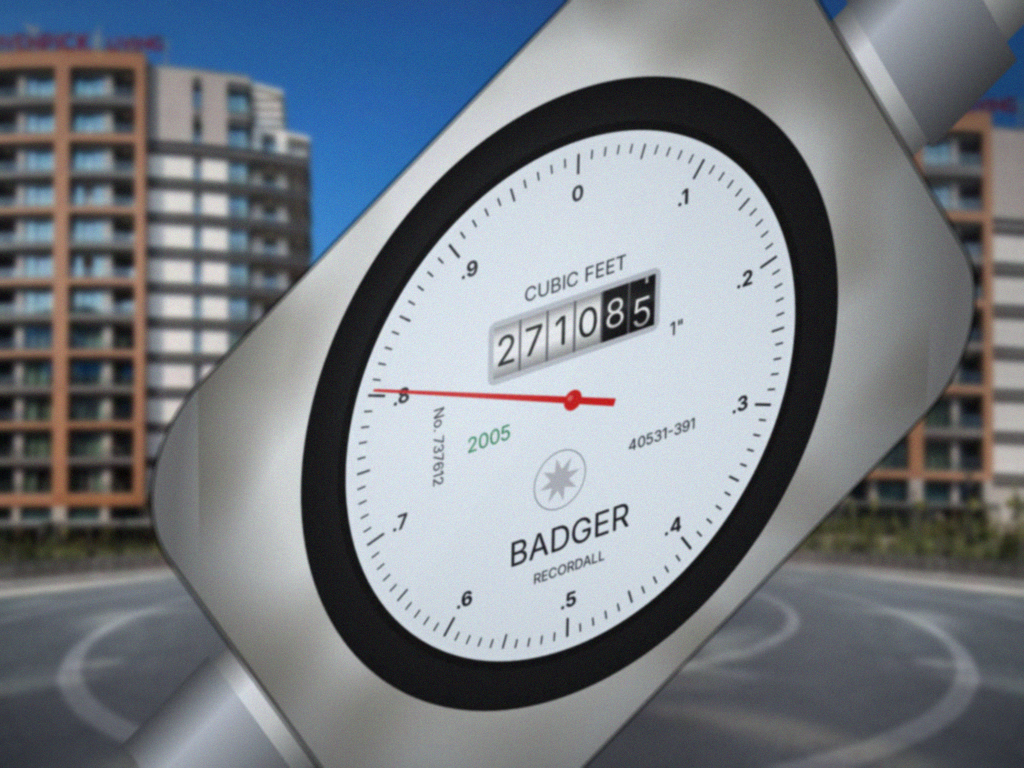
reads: value=271084.80 unit=ft³
